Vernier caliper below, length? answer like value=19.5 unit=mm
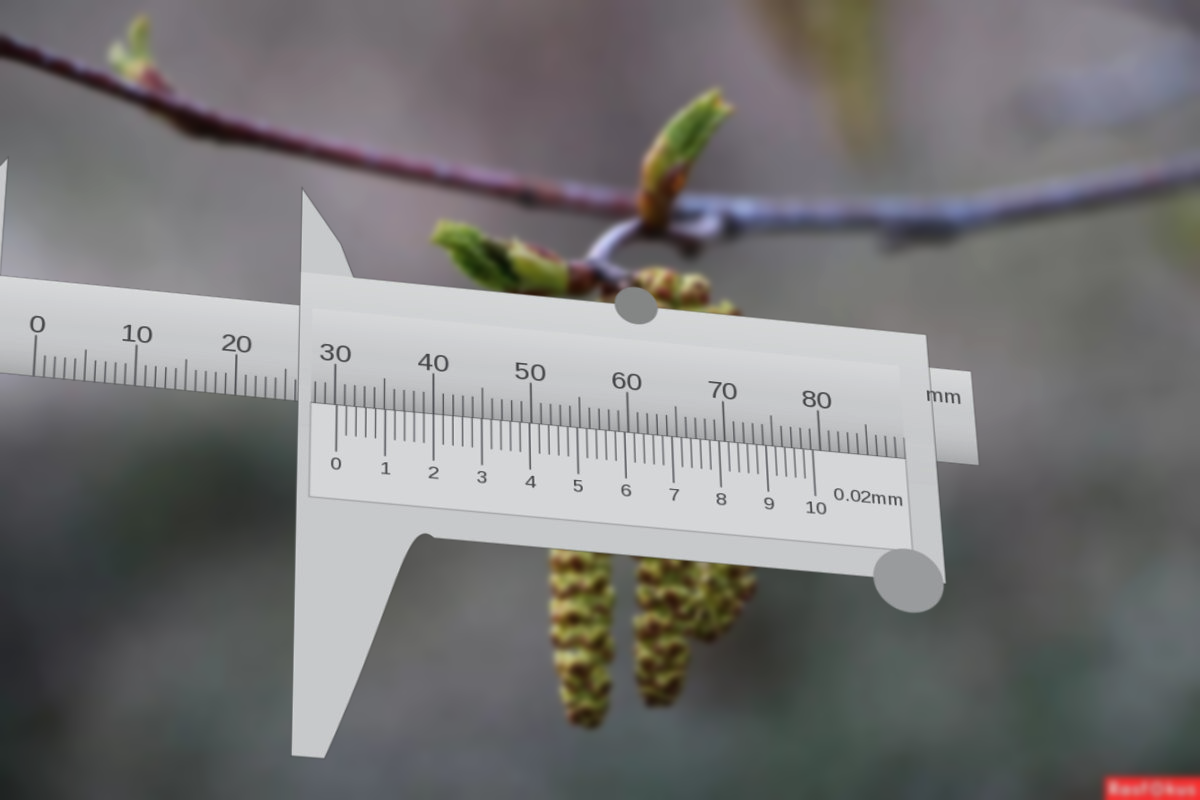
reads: value=30.2 unit=mm
